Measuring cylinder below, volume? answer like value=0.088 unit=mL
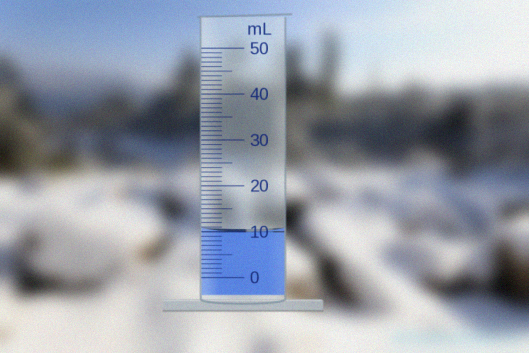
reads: value=10 unit=mL
